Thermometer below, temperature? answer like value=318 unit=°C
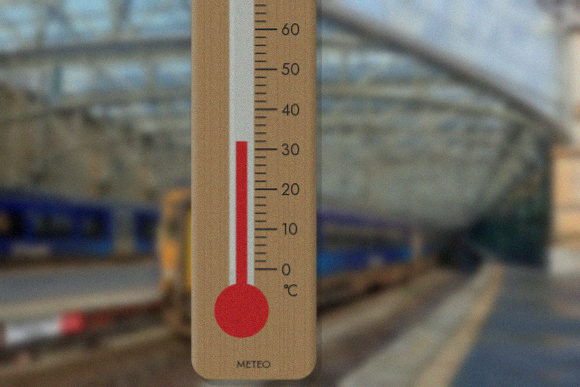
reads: value=32 unit=°C
